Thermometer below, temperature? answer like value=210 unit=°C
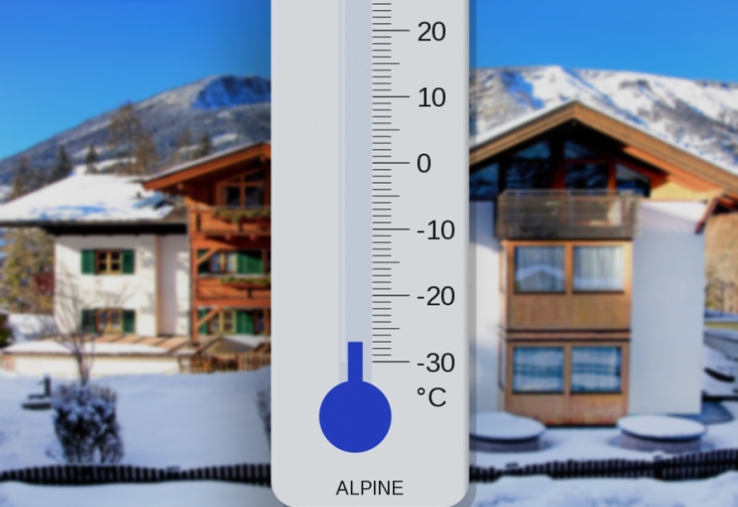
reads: value=-27 unit=°C
